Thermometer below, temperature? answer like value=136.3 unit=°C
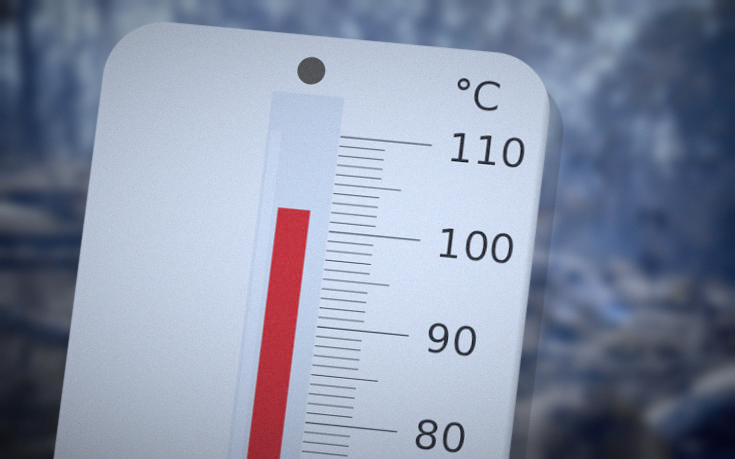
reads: value=102 unit=°C
